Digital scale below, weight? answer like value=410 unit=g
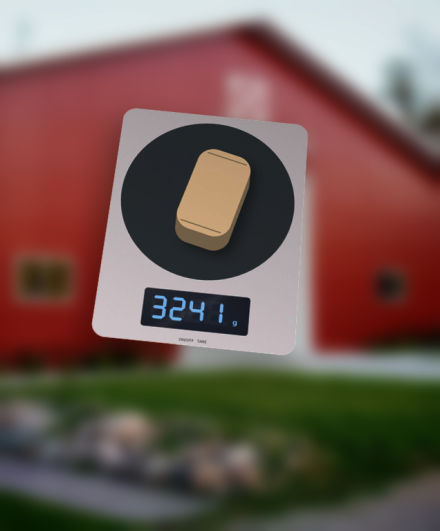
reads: value=3241 unit=g
